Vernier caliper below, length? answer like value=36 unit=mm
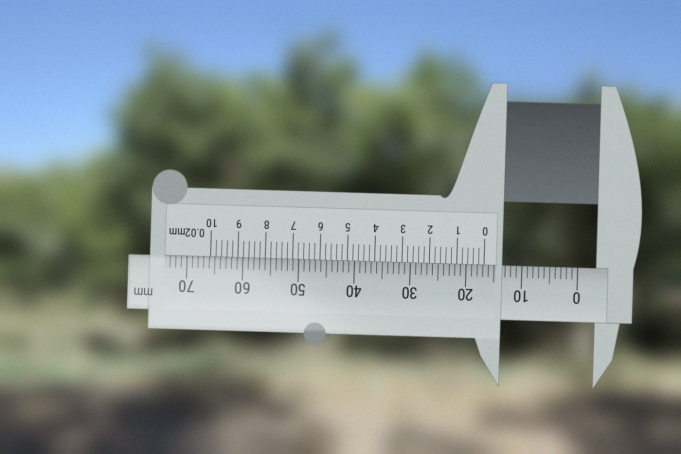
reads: value=16.8 unit=mm
